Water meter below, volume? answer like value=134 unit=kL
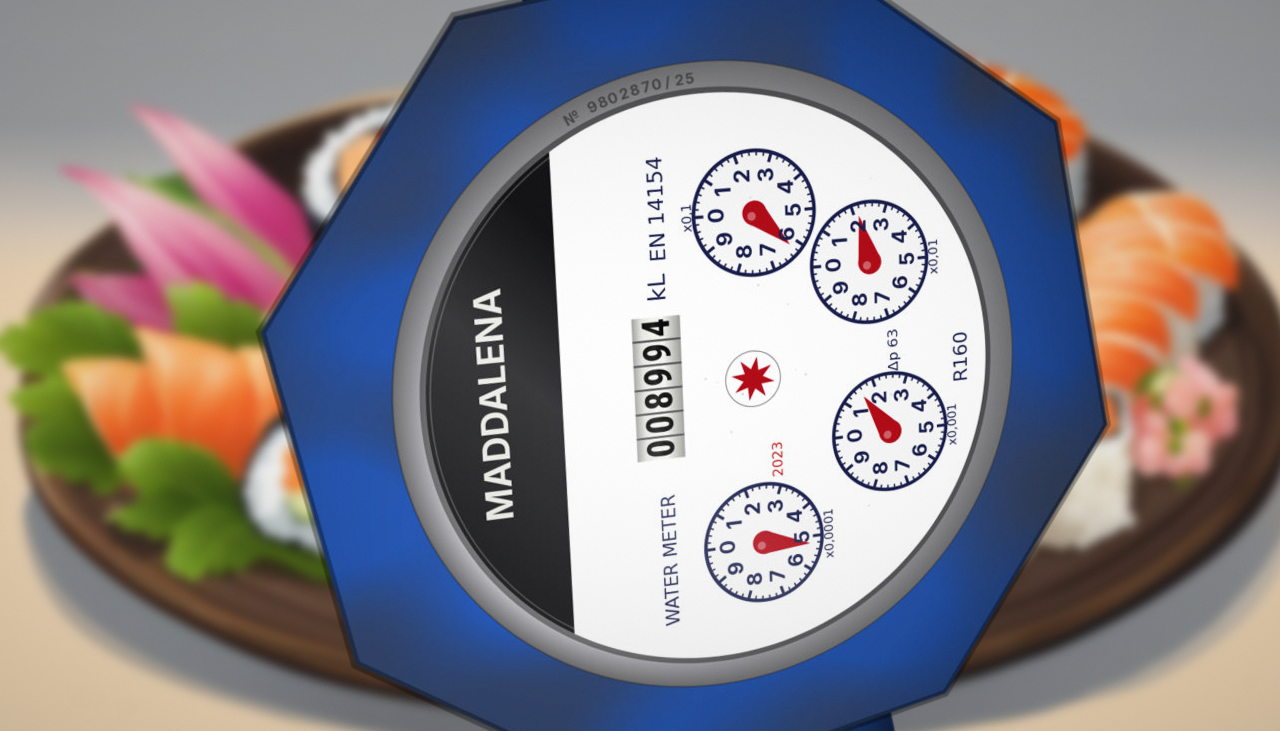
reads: value=8994.6215 unit=kL
